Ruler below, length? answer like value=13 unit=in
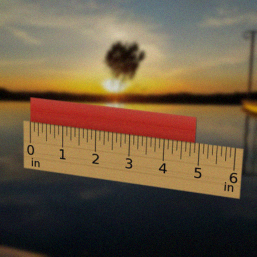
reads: value=4.875 unit=in
